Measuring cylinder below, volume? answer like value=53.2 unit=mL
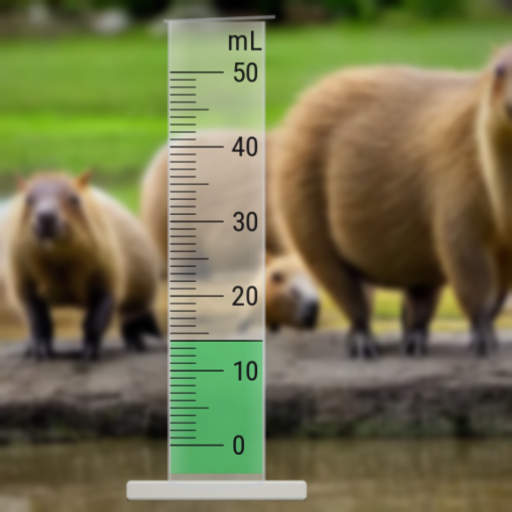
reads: value=14 unit=mL
